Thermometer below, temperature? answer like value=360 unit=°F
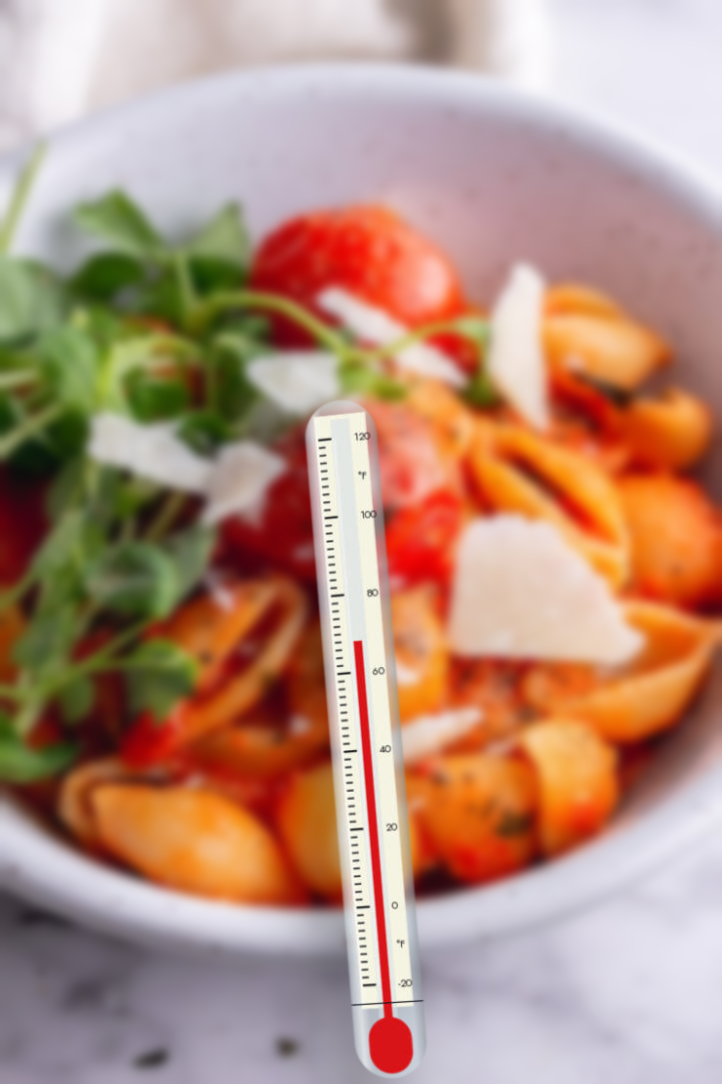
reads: value=68 unit=°F
